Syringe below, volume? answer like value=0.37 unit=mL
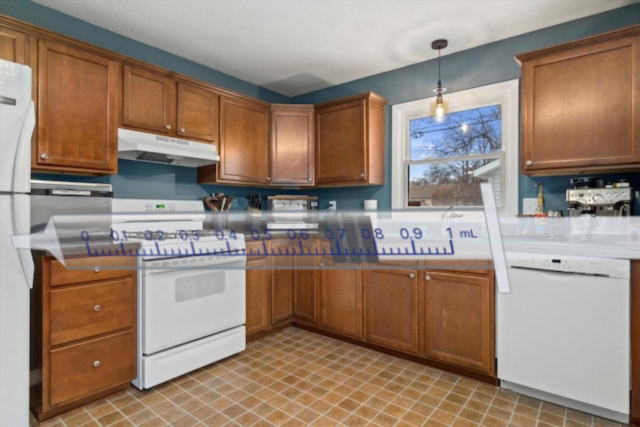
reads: value=0.68 unit=mL
